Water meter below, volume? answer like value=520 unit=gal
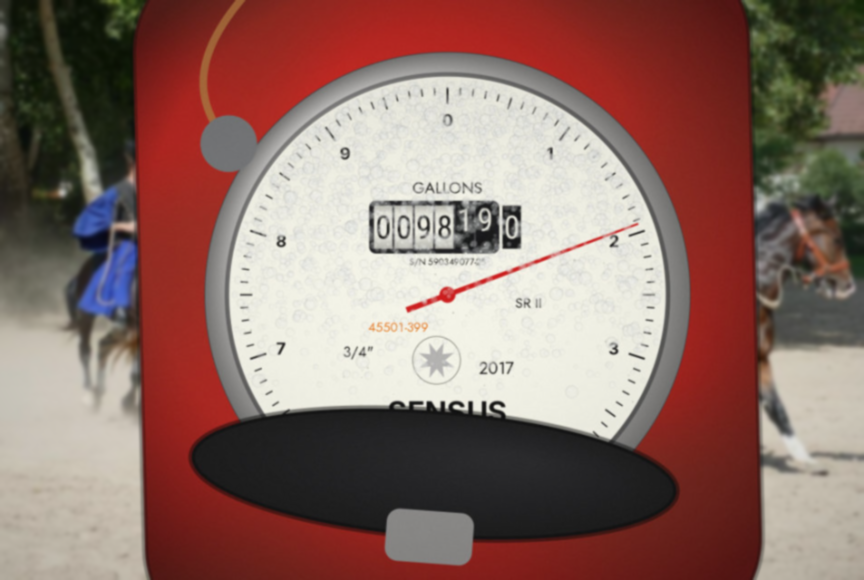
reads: value=98191.9 unit=gal
